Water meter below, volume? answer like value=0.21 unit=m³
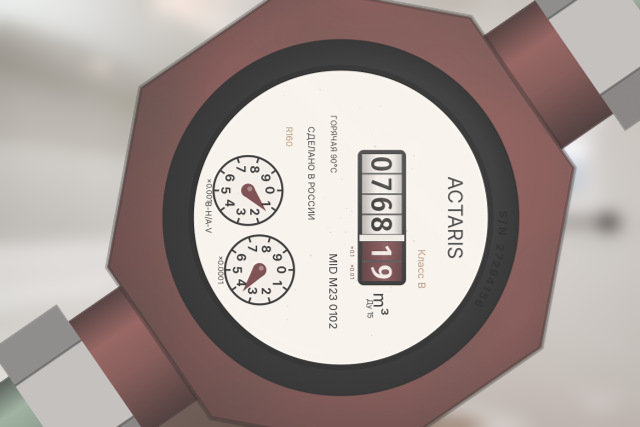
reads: value=768.1913 unit=m³
